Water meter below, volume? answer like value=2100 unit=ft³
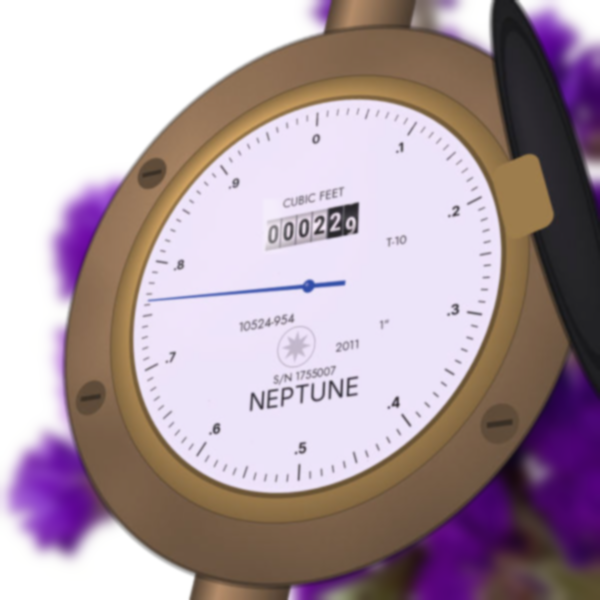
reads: value=228.76 unit=ft³
